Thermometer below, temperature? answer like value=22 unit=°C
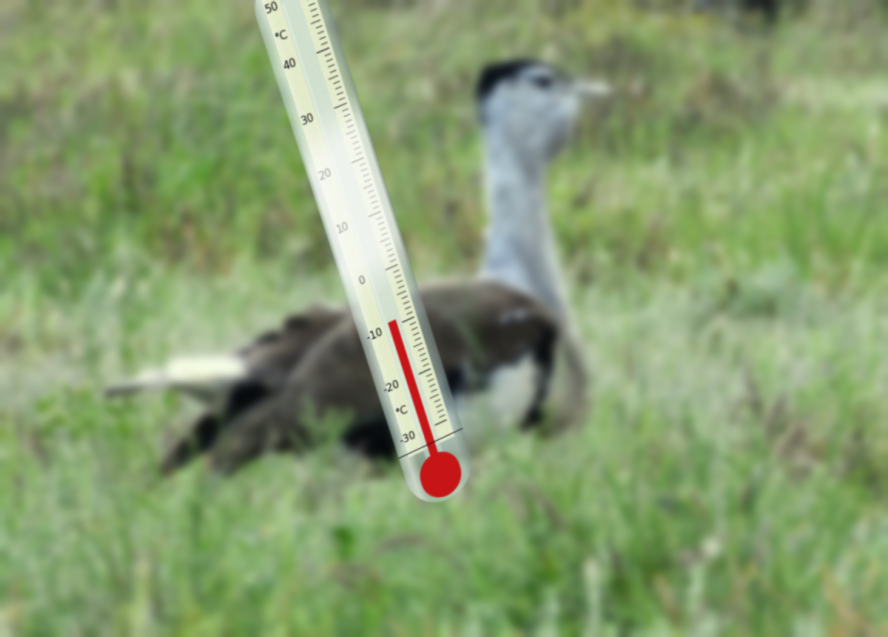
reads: value=-9 unit=°C
